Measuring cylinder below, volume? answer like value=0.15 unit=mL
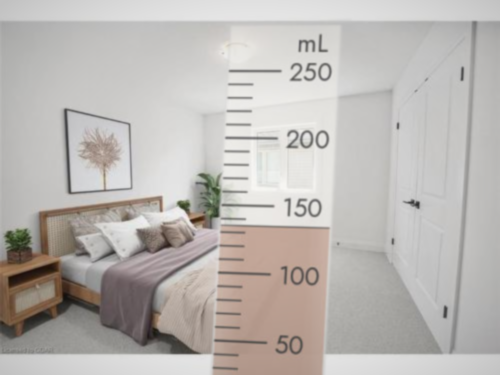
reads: value=135 unit=mL
